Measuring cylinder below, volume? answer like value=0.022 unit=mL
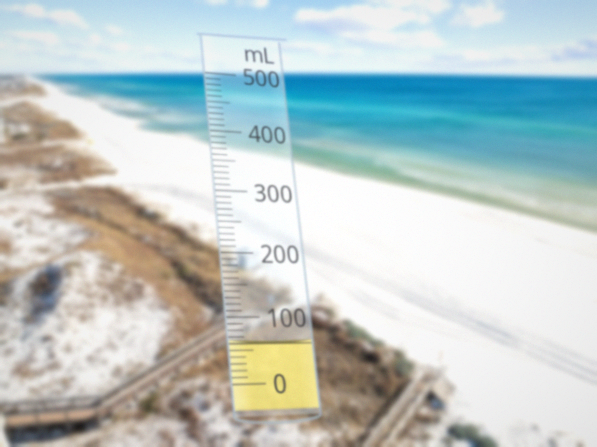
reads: value=60 unit=mL
